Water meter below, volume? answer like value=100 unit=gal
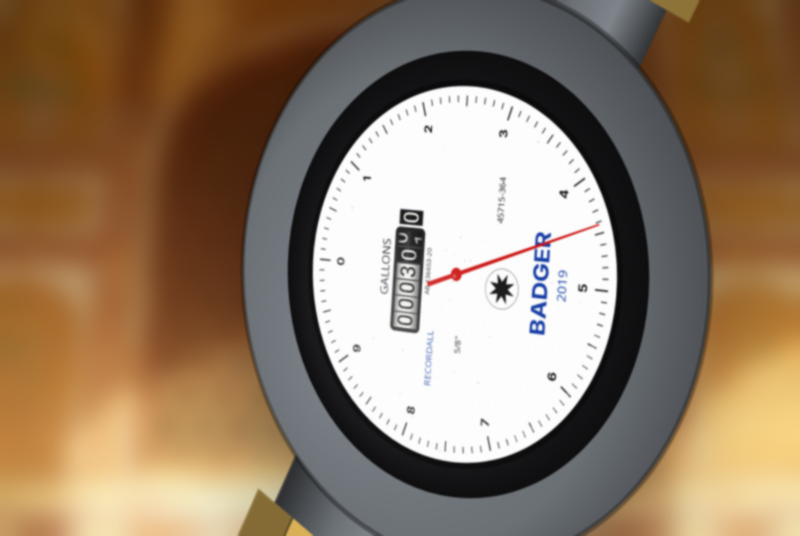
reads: value=3004.4 unit=gal
